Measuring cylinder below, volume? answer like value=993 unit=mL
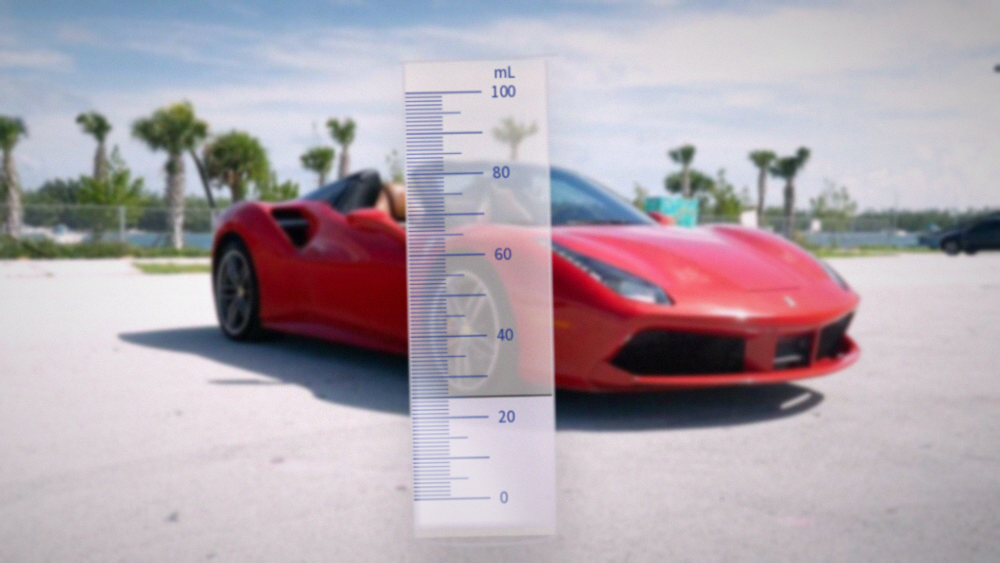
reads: value=25 unit=mL
